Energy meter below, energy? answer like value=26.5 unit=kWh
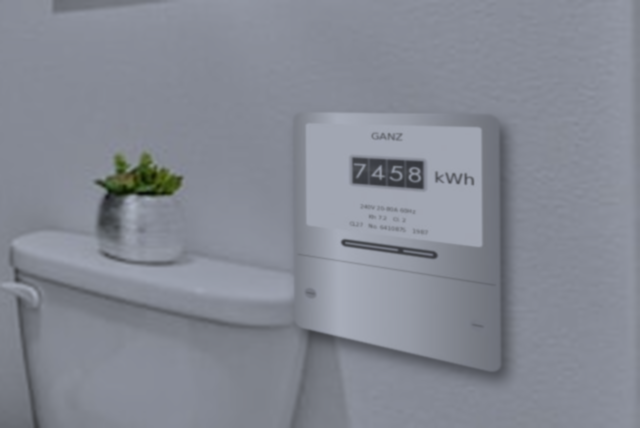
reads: value=7458 unit=kWh
